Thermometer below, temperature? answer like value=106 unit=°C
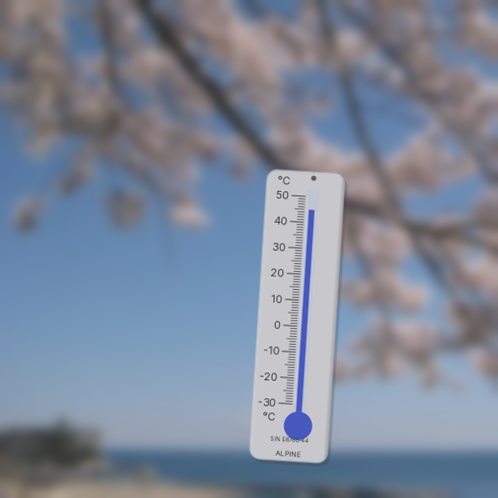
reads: value=45 unit=°C
